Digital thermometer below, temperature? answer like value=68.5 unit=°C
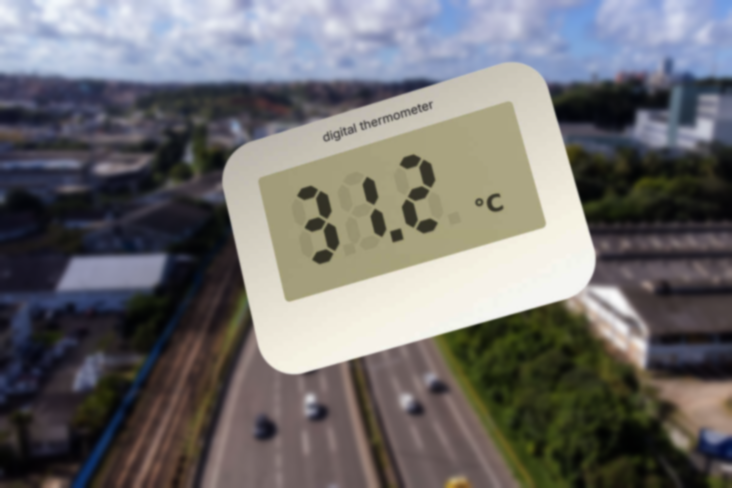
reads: value=31.2 unit=°C
